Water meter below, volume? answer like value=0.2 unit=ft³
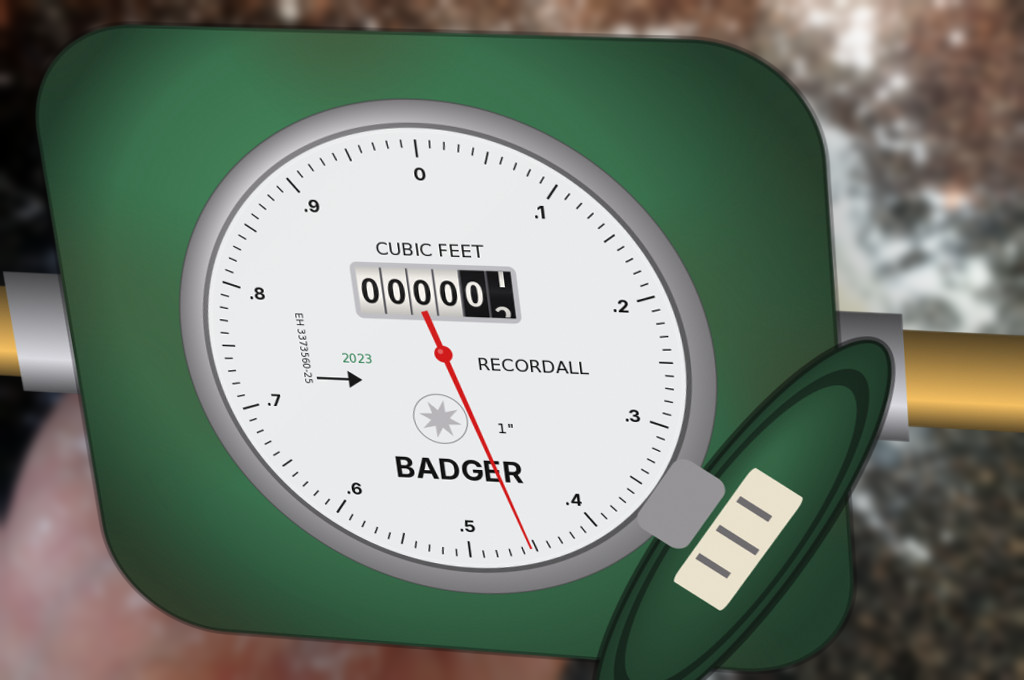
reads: value=1.45 unit=ft³
